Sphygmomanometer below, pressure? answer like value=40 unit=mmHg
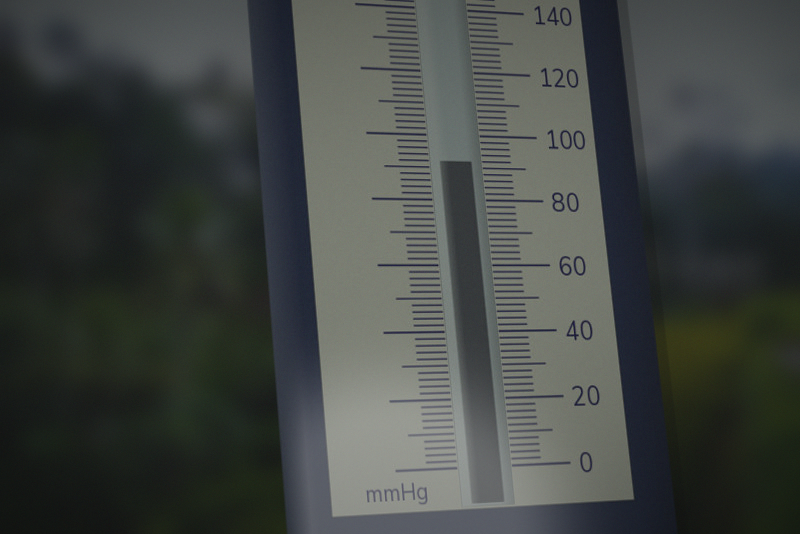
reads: value=92 unit=mmHg
